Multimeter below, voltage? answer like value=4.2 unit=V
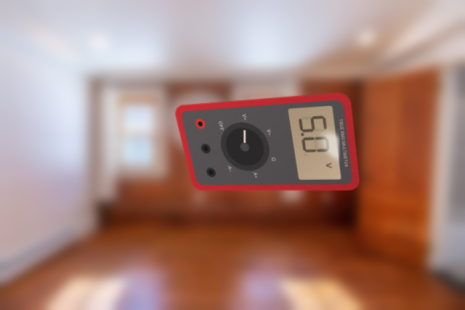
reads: value=5.0 unit=V
